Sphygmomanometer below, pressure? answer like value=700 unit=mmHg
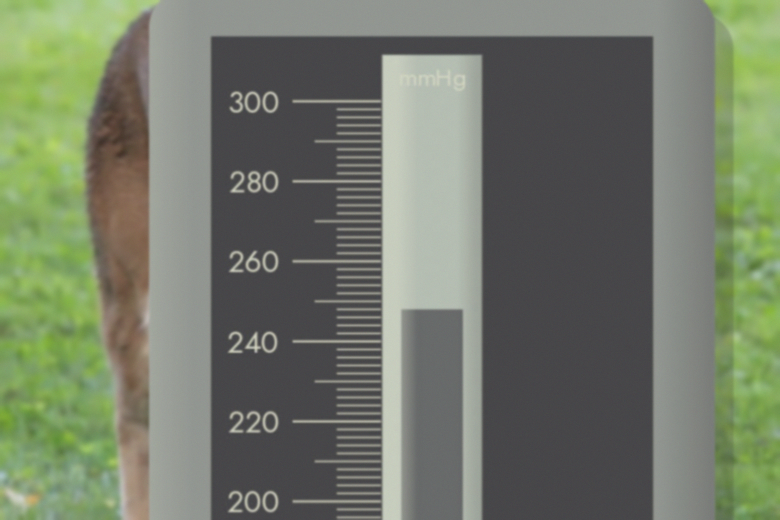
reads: value=248 unit=mmHg
